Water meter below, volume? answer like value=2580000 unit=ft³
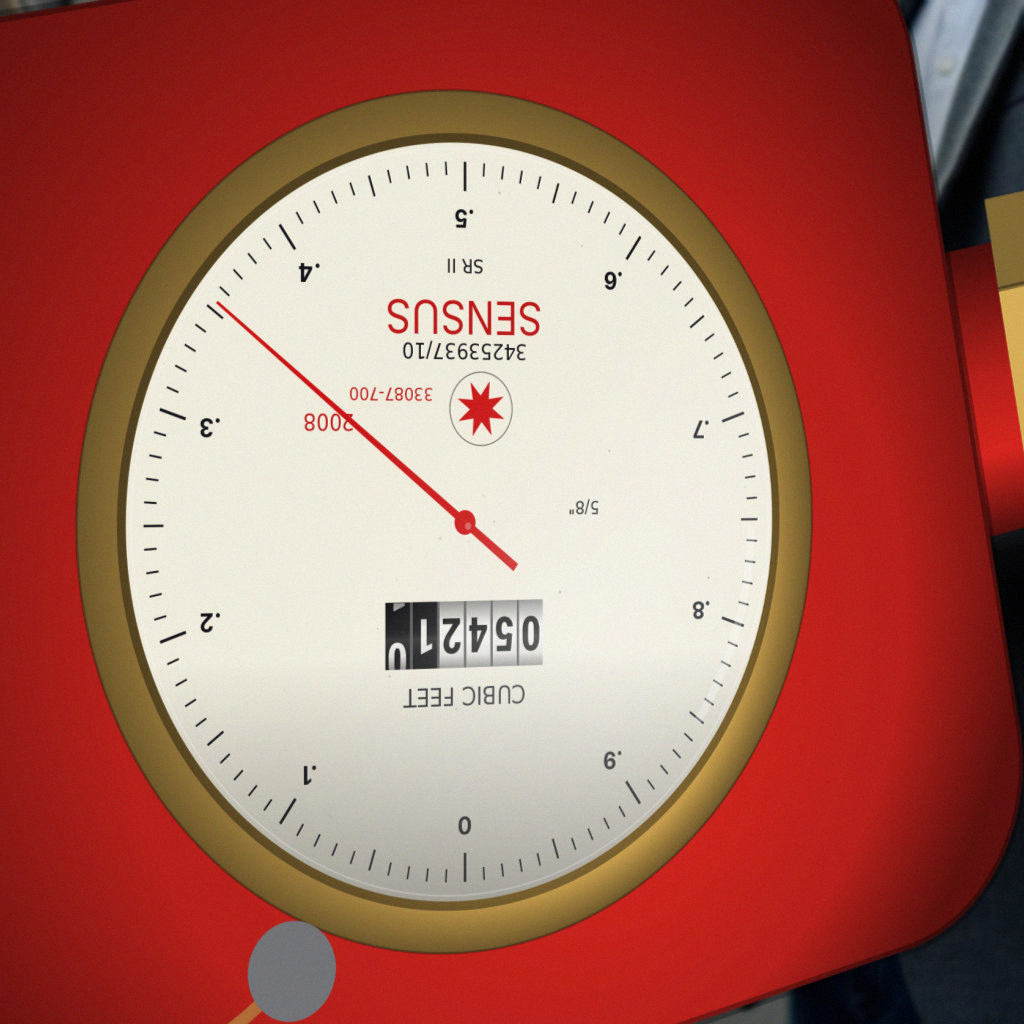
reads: value=54210.35 unit=ft³
